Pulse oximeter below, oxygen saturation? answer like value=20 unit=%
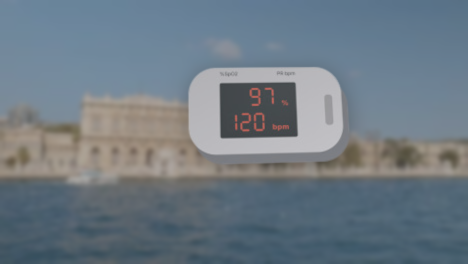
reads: value=97 unit=%
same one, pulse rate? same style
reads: value=120 unit=bpm
